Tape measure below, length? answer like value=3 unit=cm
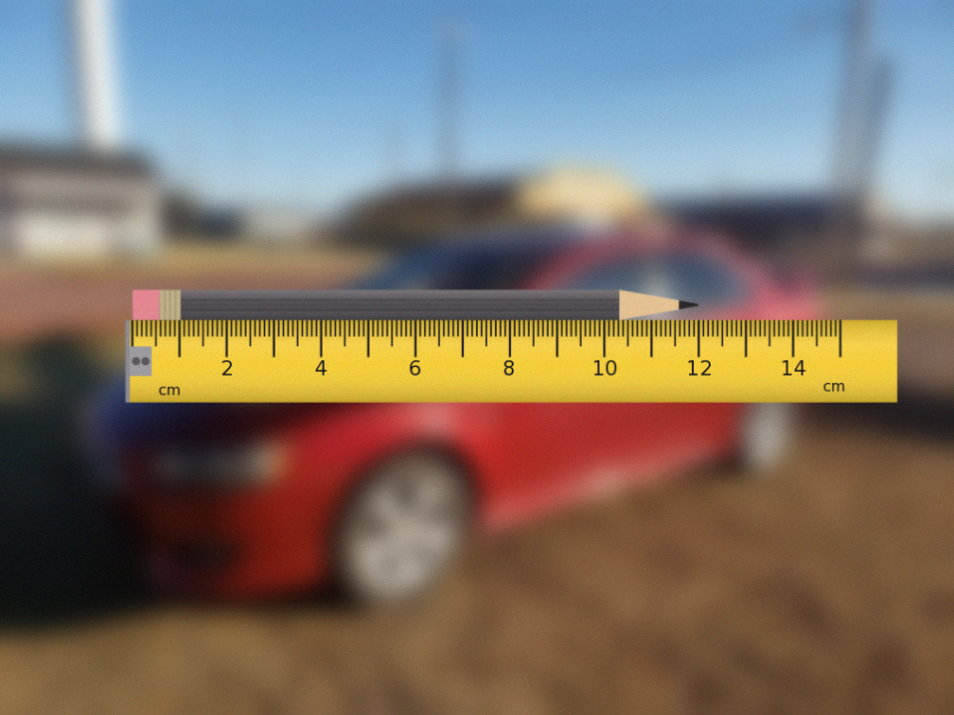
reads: value=12 unit=cm
